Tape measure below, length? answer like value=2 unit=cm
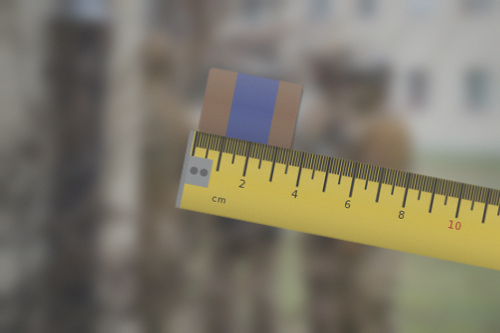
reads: value=3.5 unit=cm
